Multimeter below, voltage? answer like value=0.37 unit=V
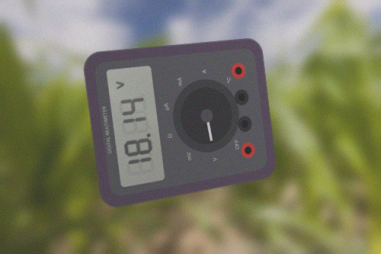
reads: value=18.14 unit=V
